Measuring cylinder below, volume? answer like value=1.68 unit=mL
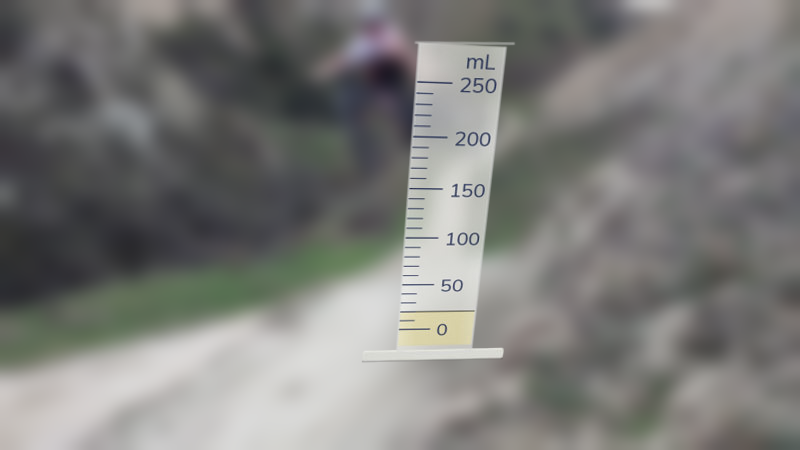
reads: value=20 unit=mL
